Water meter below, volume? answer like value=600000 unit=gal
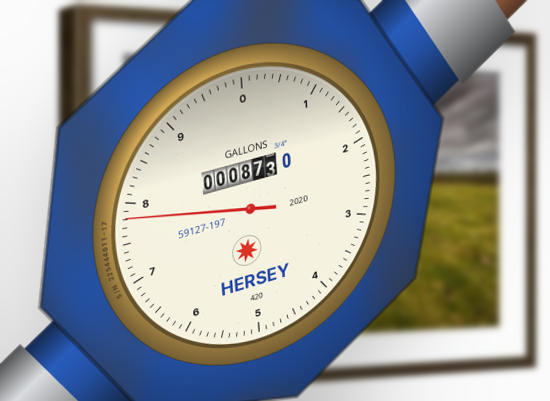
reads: value=8727.8 unit=gal
